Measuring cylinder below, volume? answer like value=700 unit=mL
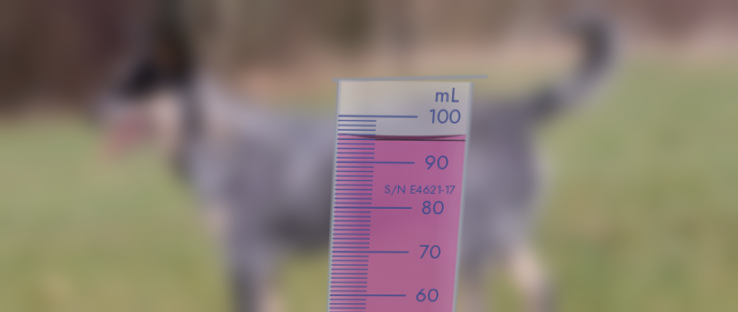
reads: value=95 unit=mL
